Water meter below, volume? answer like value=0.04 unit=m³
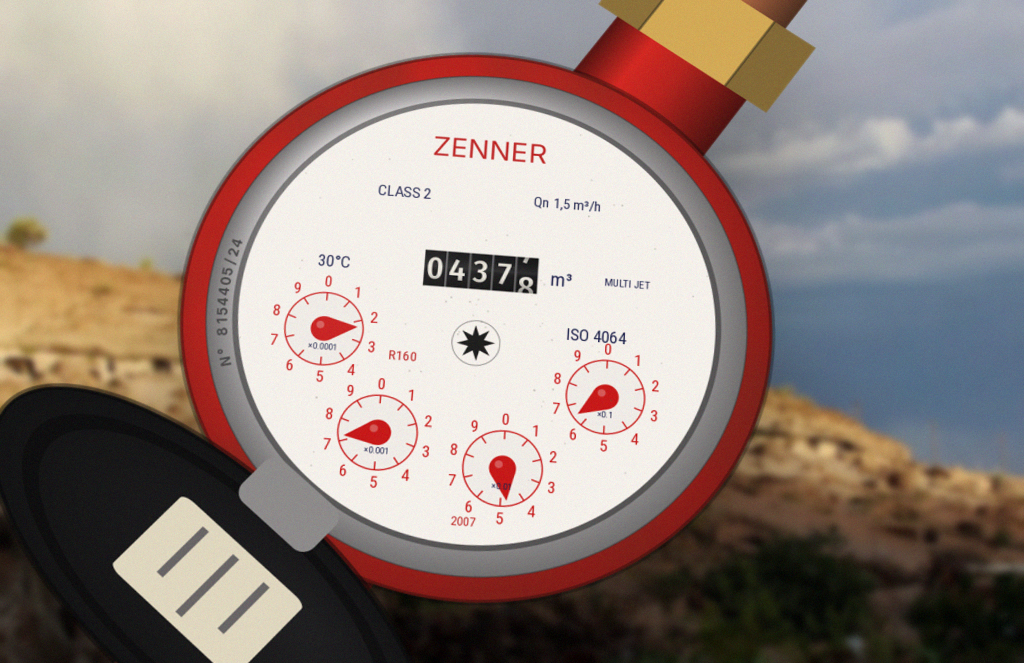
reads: value=4377.6472 unit=m³
